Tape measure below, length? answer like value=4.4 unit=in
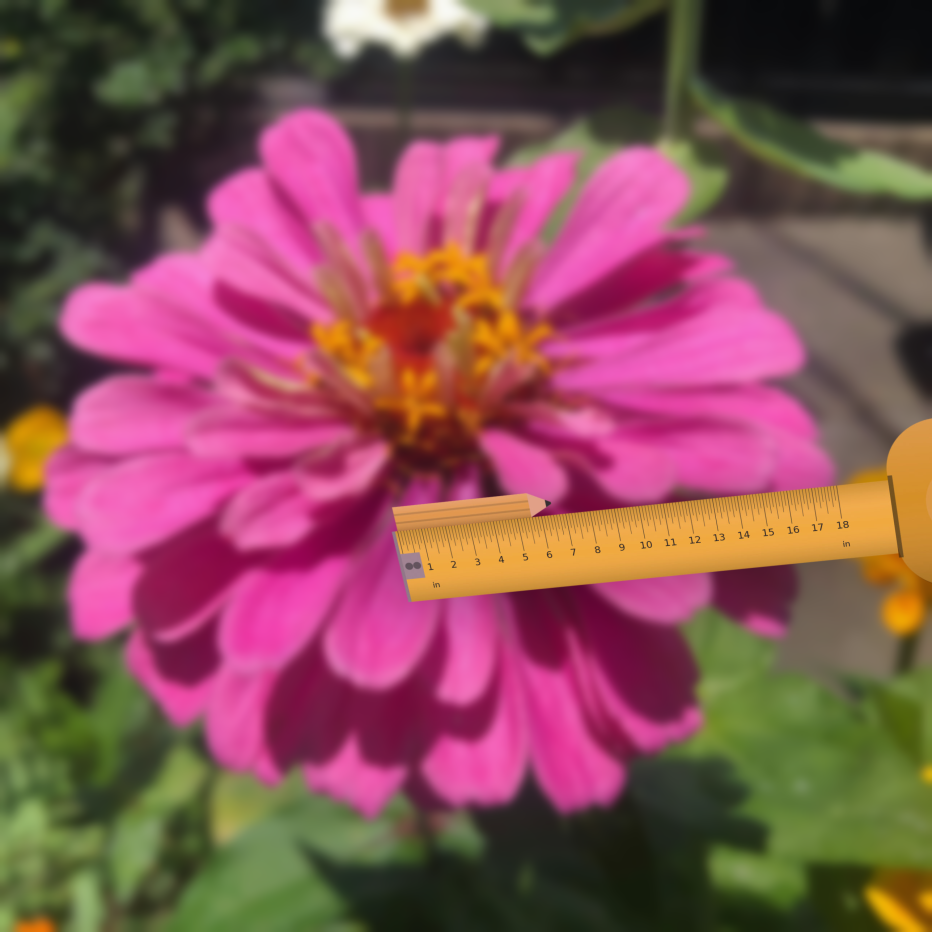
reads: value=6.5 unit=in
